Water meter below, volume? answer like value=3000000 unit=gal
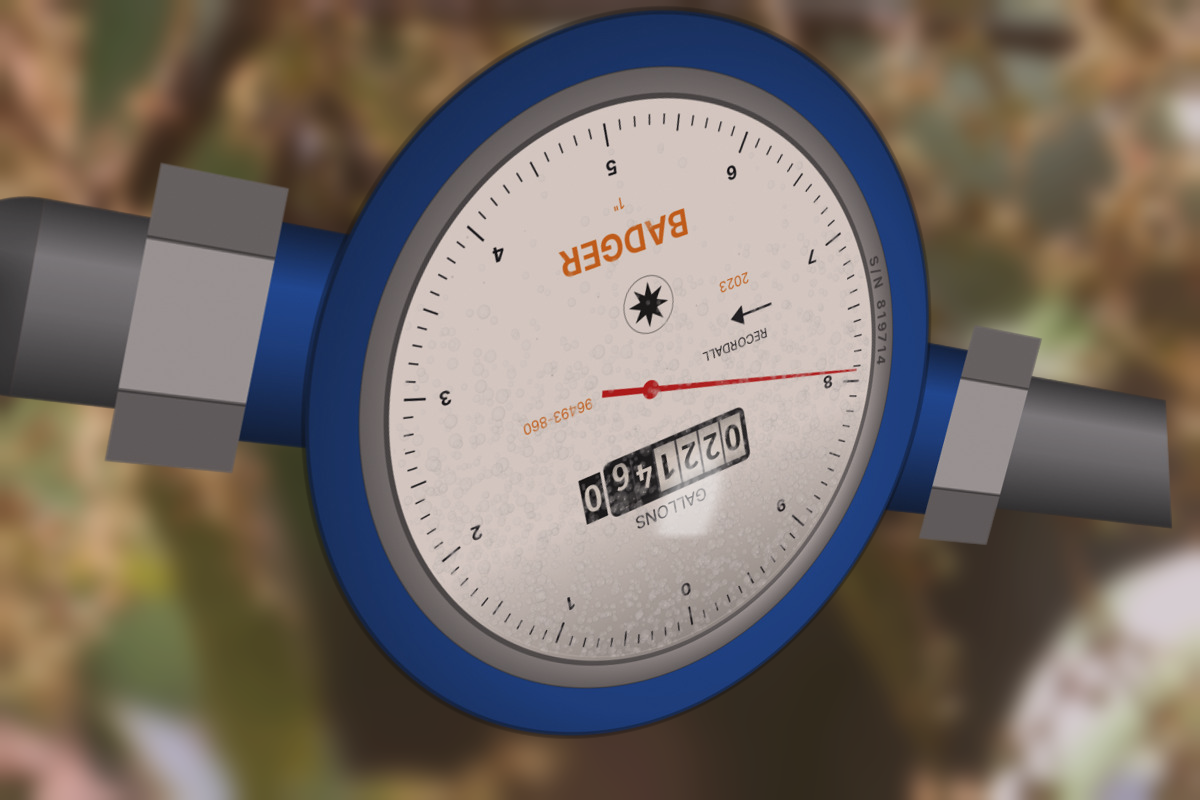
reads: value=221457.9 unit=gal
